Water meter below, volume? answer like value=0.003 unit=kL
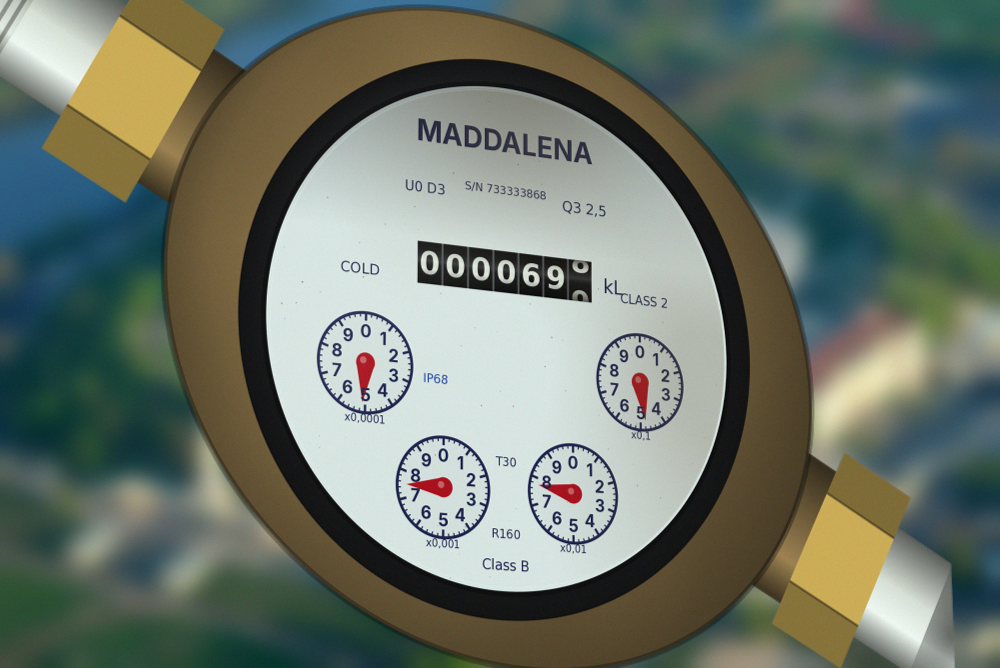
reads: value=698.4775 unit=kL
